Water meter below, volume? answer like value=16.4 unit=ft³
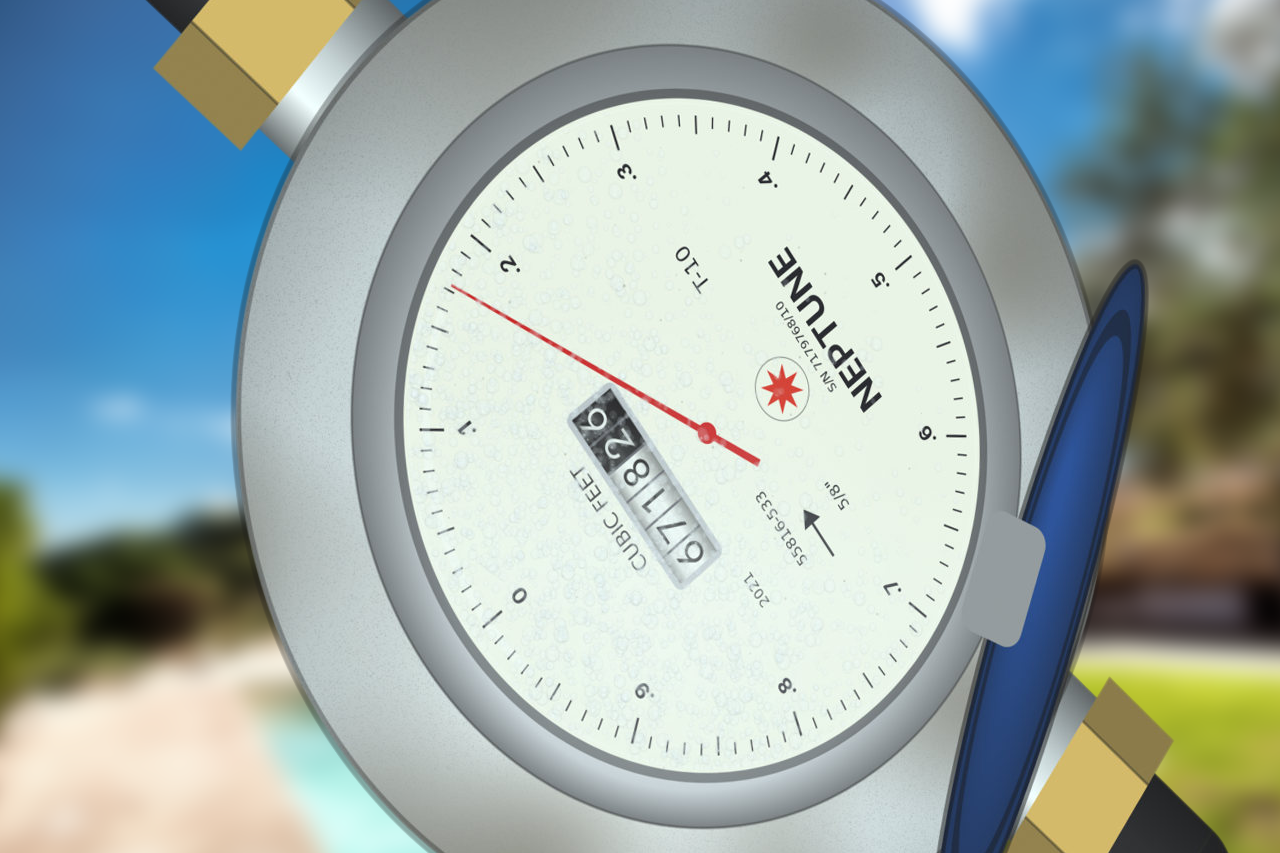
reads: value=671826.17 unit=ft³
